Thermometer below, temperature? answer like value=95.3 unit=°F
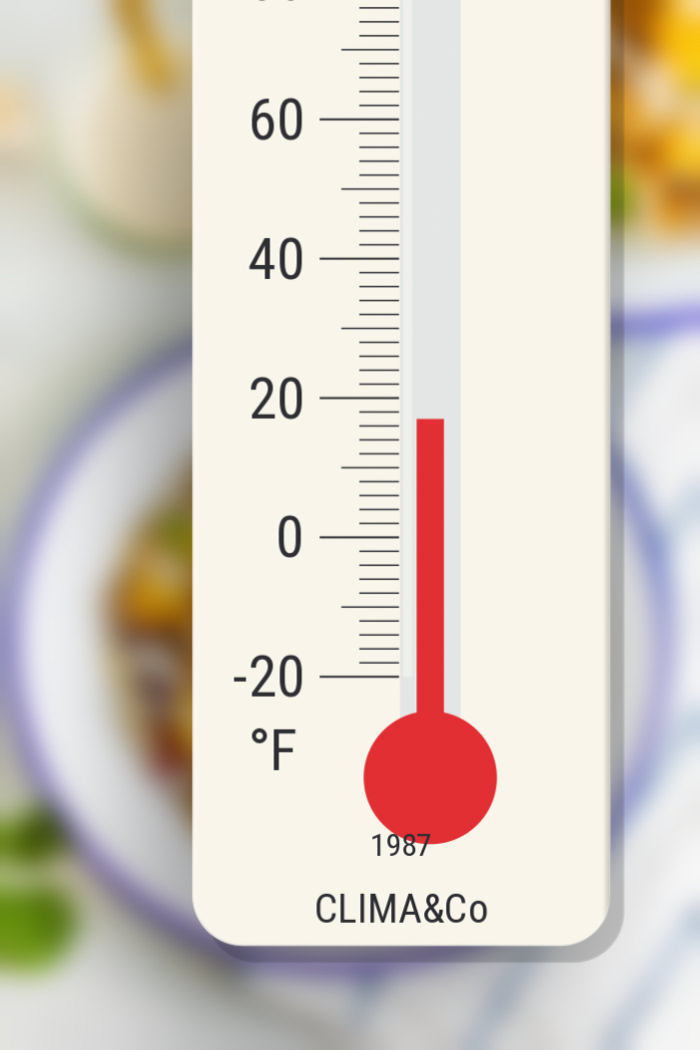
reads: value=17 unit=°F
